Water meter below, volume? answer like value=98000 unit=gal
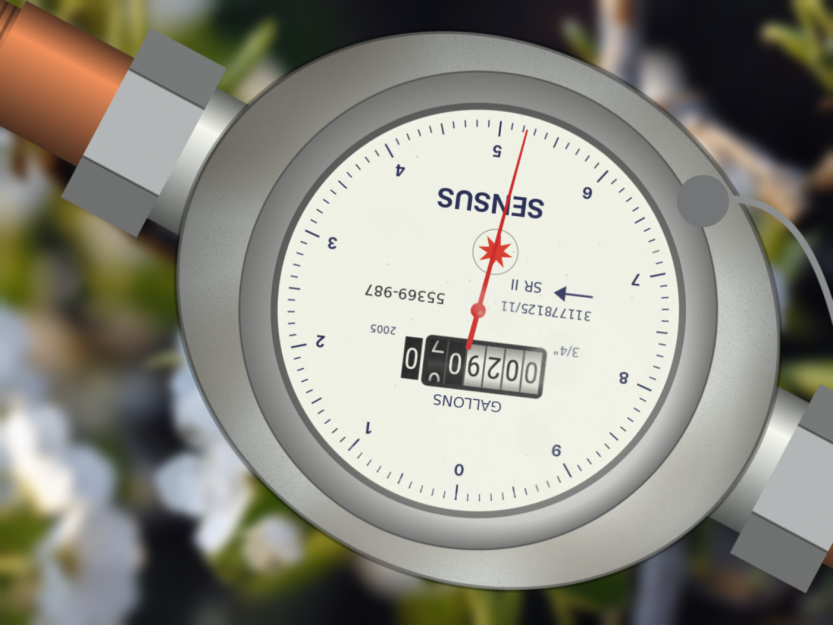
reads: value=29065.2 unit=gal
